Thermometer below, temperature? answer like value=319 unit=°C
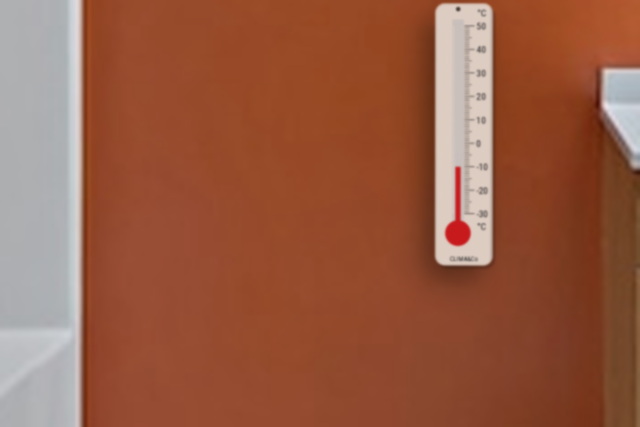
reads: value=-10 unit=°C
